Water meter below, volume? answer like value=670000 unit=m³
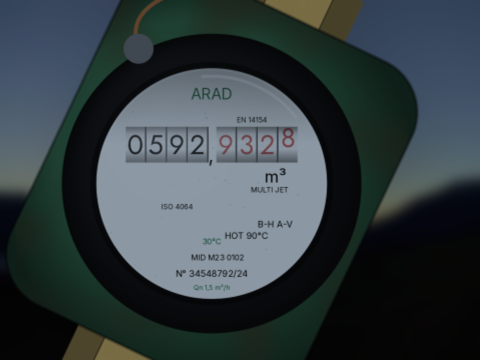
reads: value=592.9328 unit=m³
